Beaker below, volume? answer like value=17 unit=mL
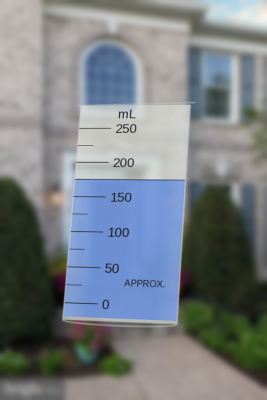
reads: value=175 unit=mL
